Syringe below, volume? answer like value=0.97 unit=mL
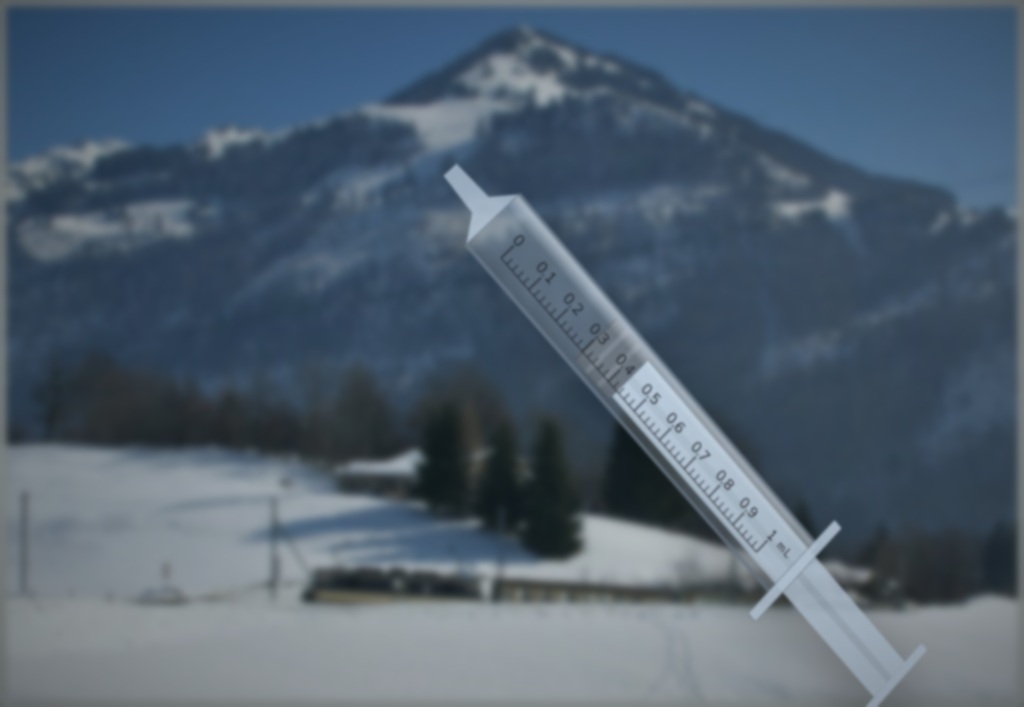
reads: value=0.3 unit=mL
